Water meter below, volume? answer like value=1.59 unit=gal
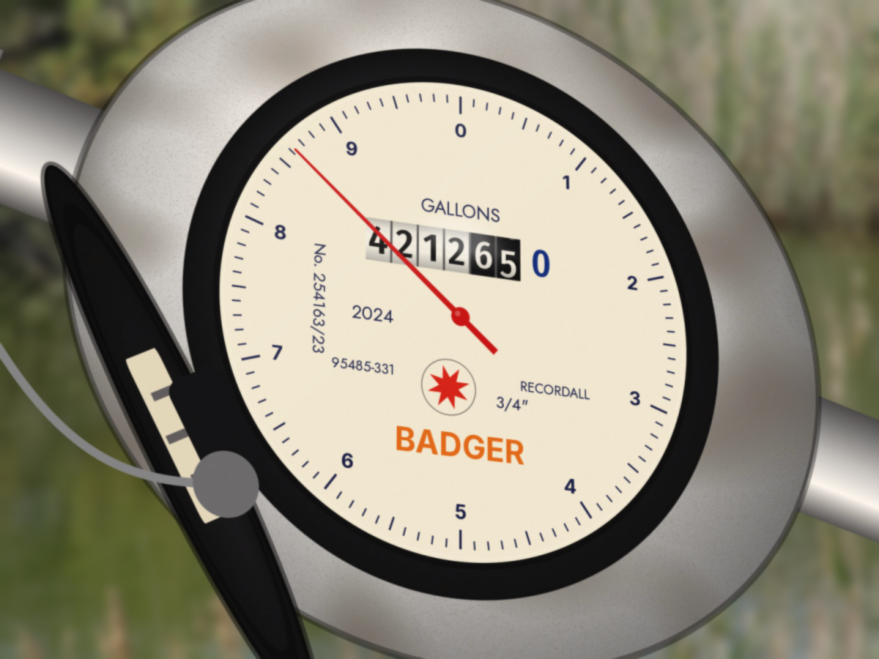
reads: value=4212648.6 unit=gal
